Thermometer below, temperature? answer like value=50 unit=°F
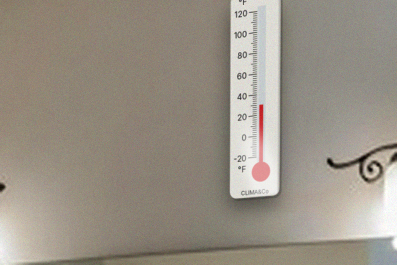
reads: value=30 unit=°F
